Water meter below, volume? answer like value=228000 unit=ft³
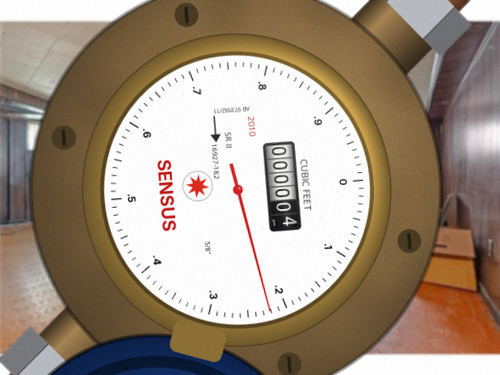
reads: value=4.22 unit=ft³
